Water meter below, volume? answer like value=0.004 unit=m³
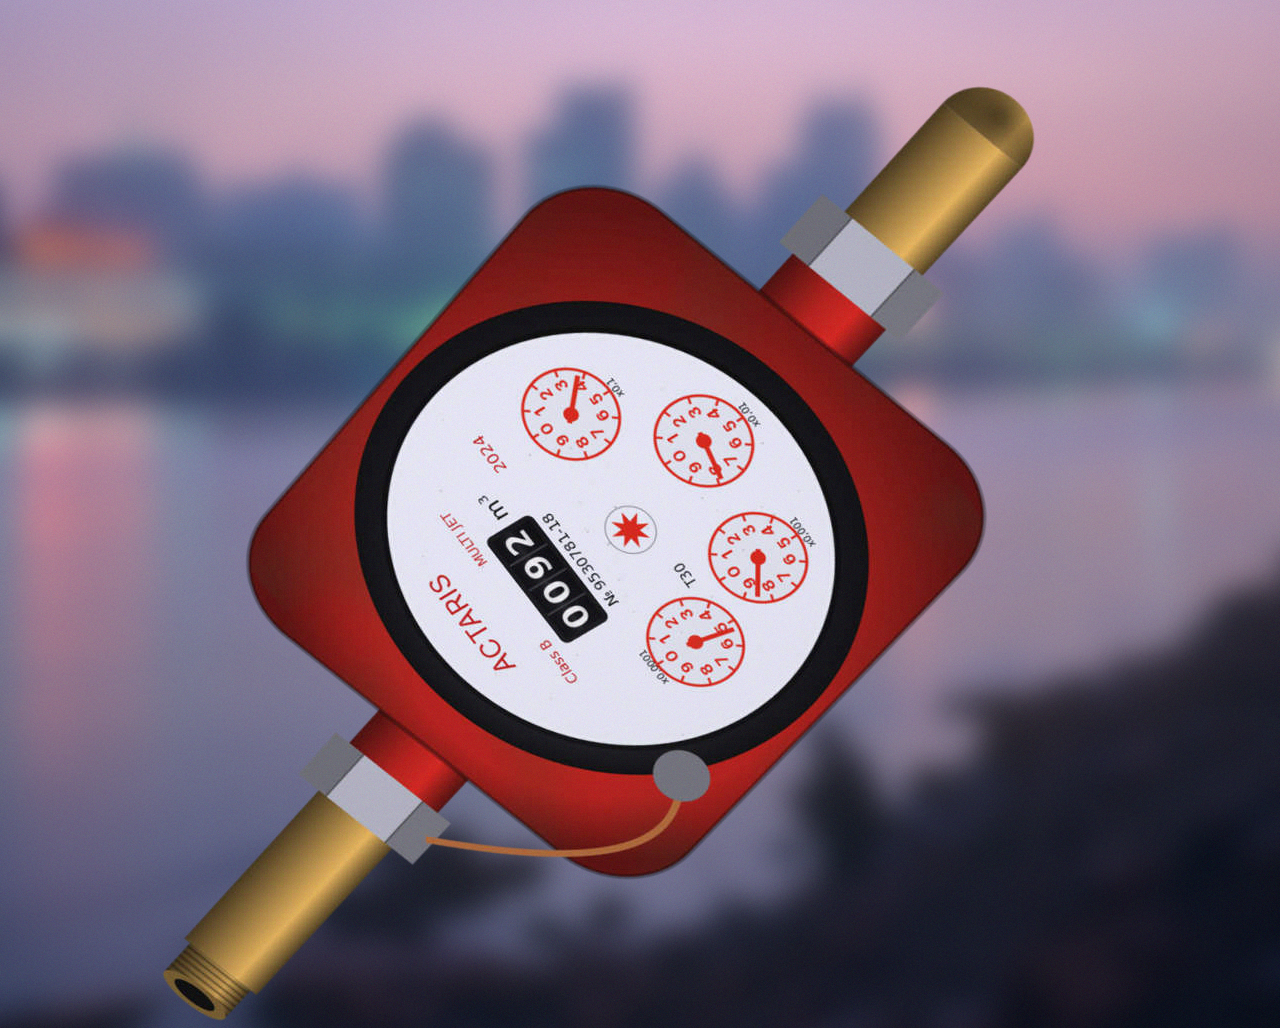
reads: value=92.3785 unit=m³
